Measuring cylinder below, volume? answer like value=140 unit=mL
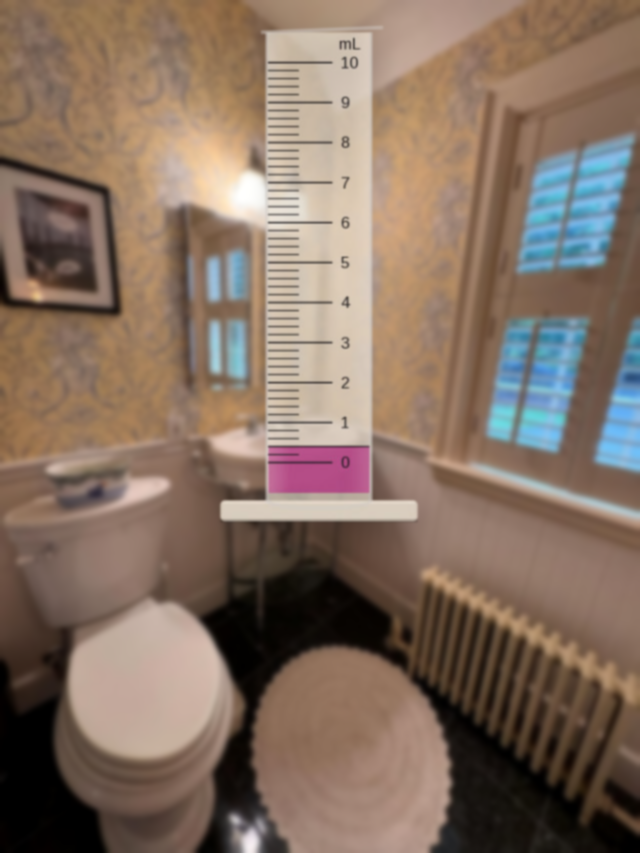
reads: value=0.4 unit=mL
